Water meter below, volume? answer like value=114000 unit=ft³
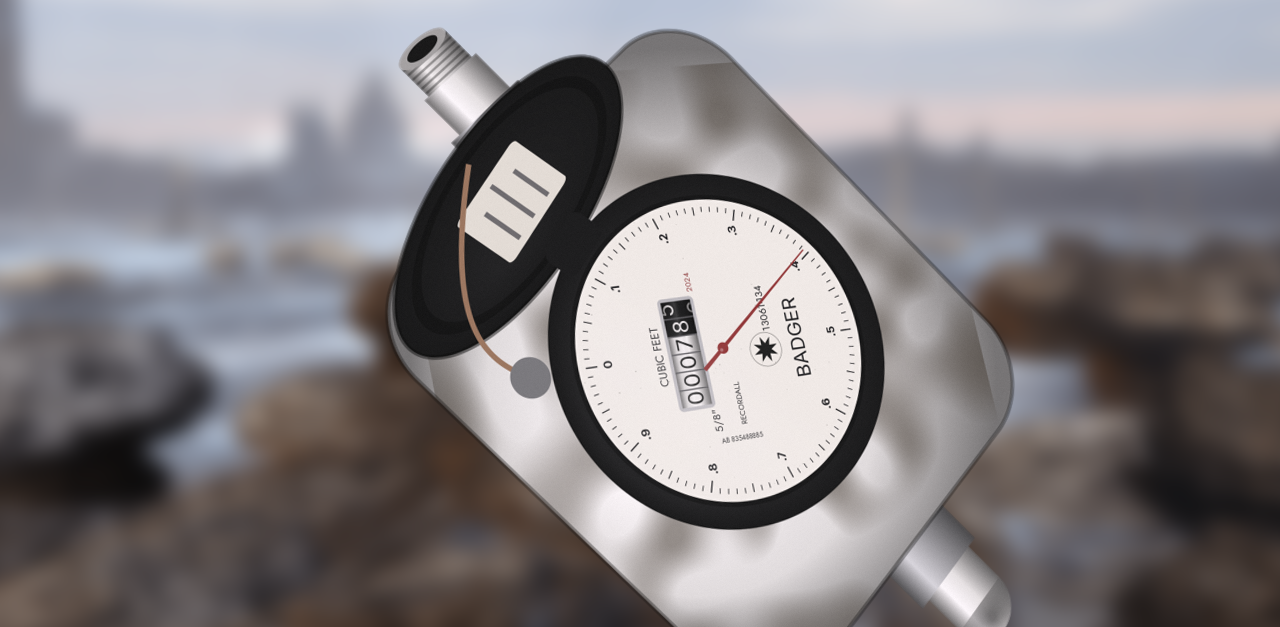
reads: value=785.39 unit=ft³
